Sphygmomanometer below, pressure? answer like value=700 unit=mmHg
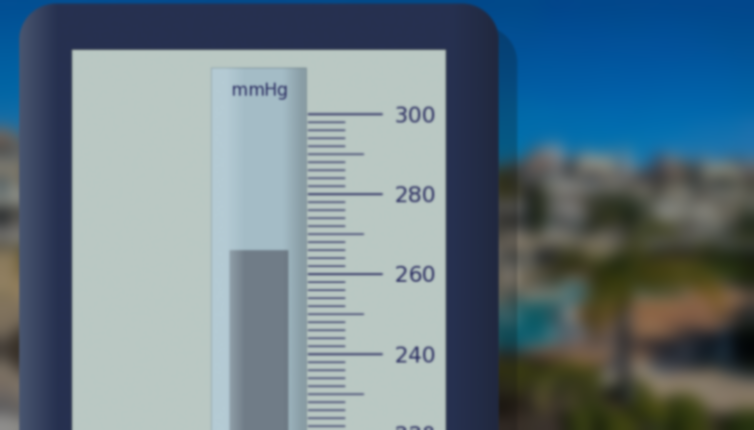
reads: value=266 unit=mmHg
